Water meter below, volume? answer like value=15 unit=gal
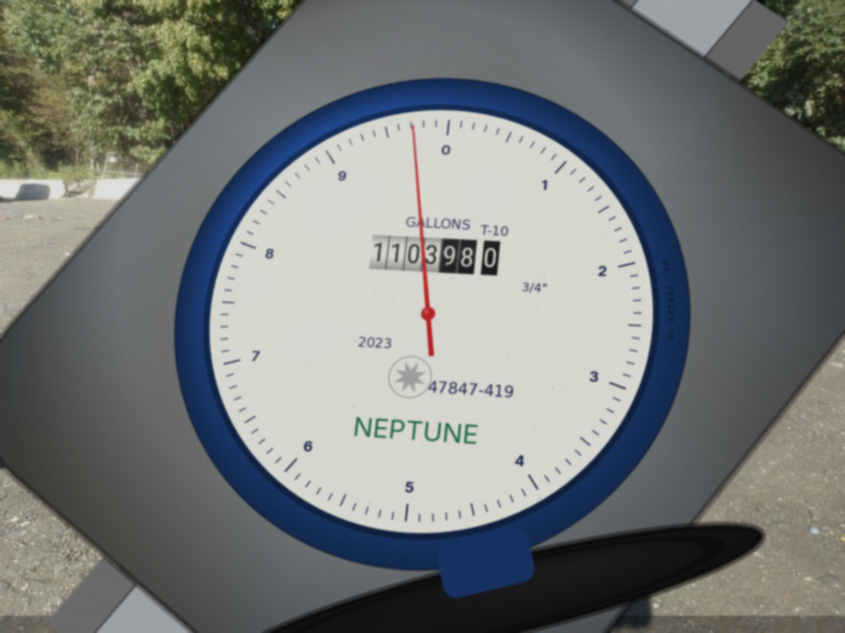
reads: value=1103979.7 unit=gal
